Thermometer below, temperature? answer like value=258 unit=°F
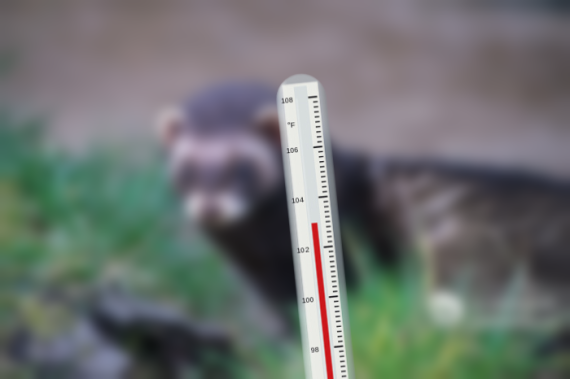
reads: value=103 unit=°F
